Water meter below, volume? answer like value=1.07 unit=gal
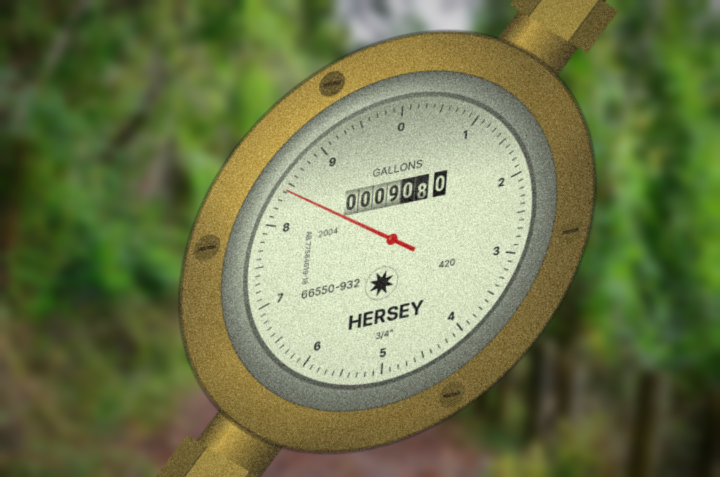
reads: value=9078.4 unit=gal
